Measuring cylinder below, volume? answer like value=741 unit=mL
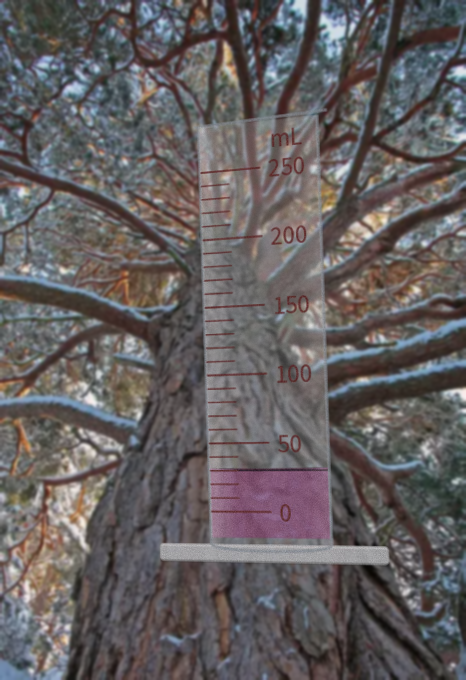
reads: value=30 unit=mL
